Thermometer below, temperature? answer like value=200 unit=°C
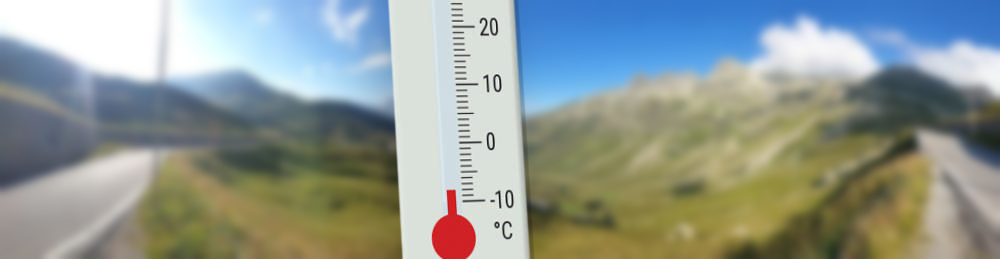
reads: value=-8 unit=°C
